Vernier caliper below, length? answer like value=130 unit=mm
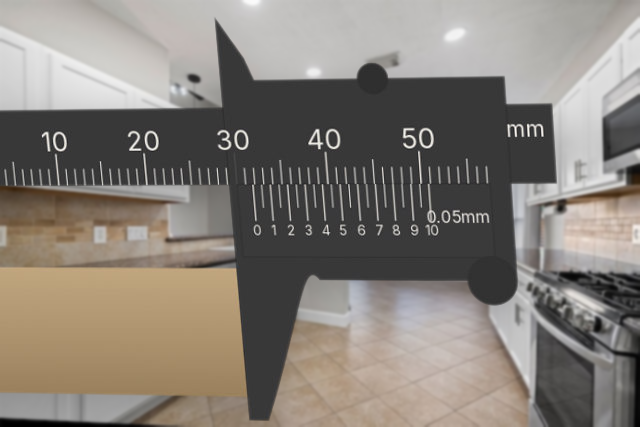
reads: value=31.8 unit=mm
